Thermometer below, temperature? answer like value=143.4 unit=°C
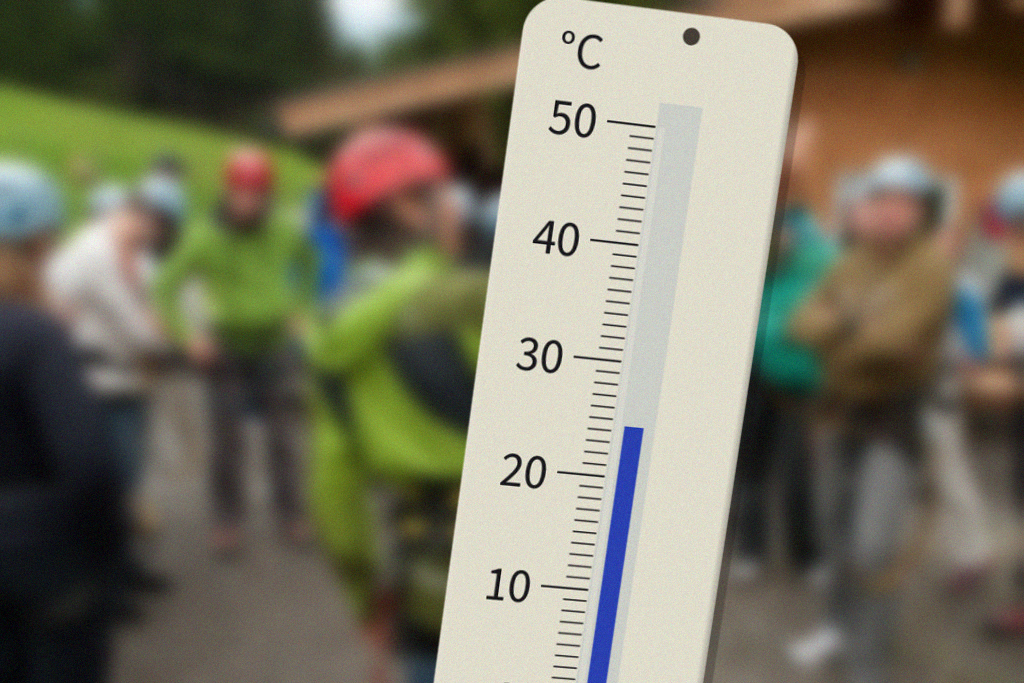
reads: value=24.5 unit=°C
